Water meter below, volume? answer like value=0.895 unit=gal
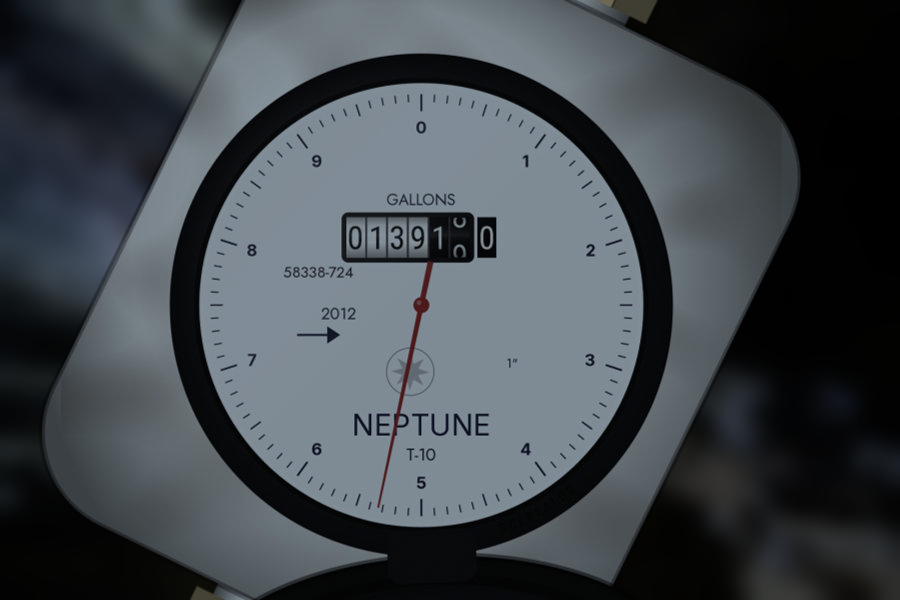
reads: value=139185.3 unit=gal
